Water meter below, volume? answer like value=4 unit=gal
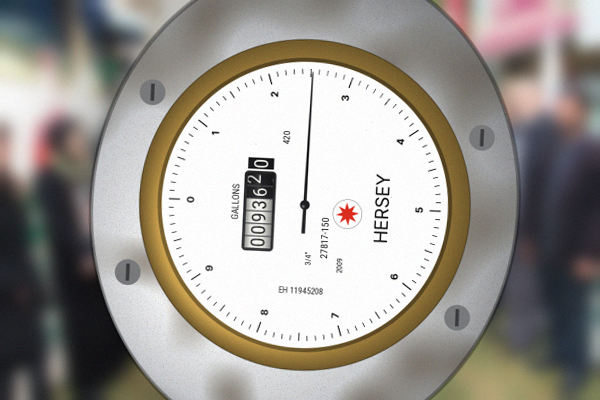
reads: value=93622.5 unit=gal
